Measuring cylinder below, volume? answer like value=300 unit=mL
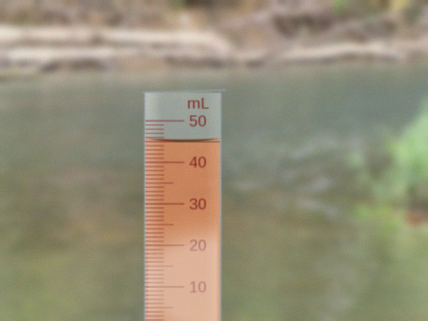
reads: value=45 unit=mL
